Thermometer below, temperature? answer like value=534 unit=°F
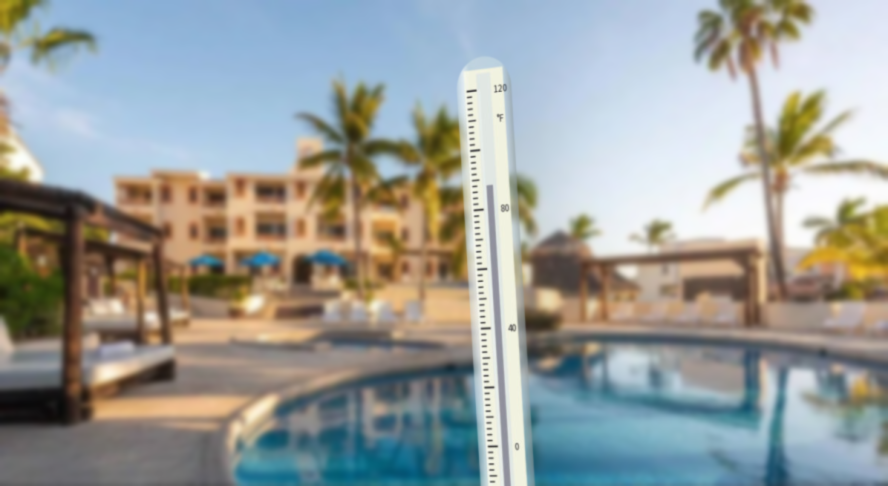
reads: value=88 unit=°F
